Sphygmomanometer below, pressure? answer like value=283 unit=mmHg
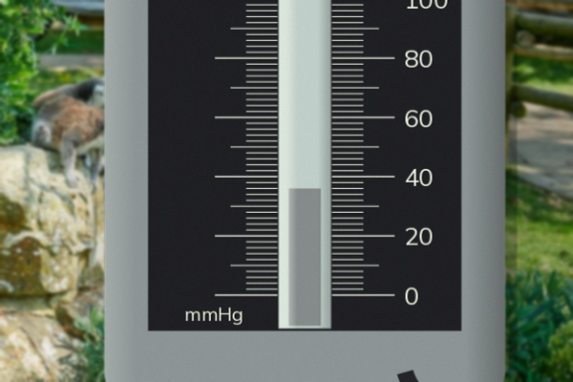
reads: value=36 unit=mmHg
